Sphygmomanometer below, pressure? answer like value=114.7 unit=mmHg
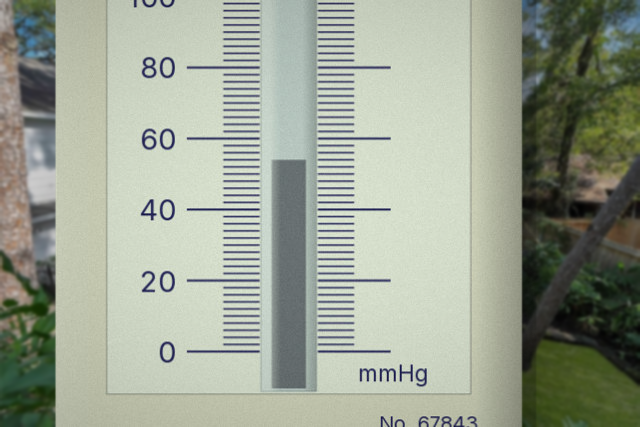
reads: value=54 unit=mmHg
